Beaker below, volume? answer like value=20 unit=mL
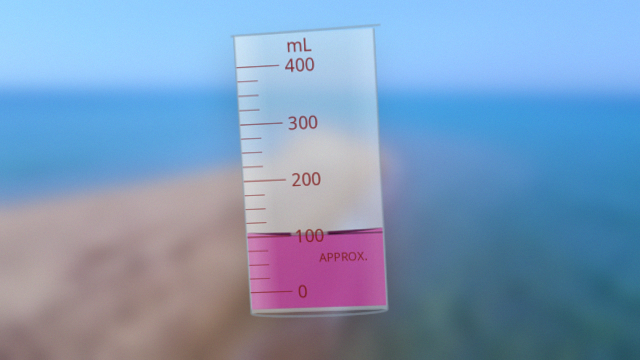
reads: value=100 unit=mL
